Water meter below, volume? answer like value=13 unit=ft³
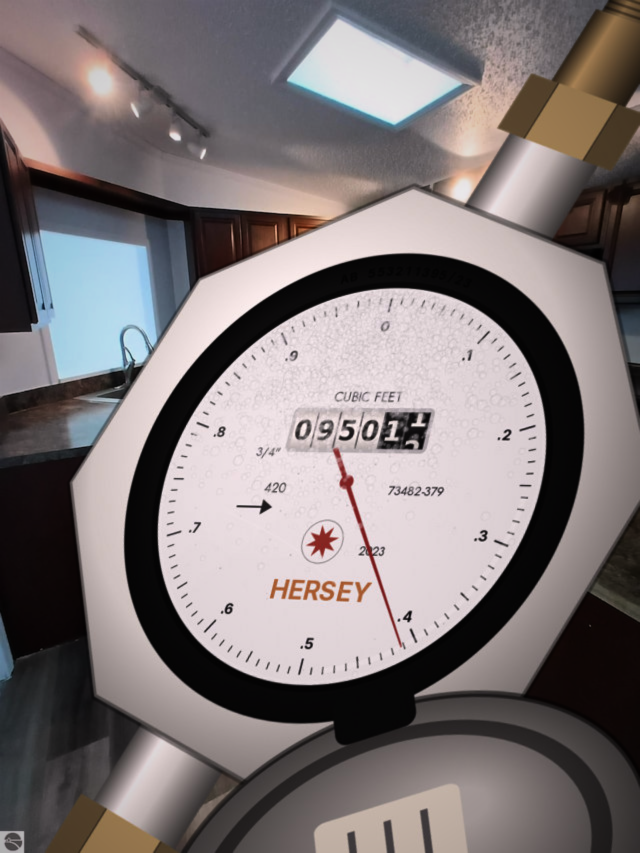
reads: value=95011.41 unit=ft³
